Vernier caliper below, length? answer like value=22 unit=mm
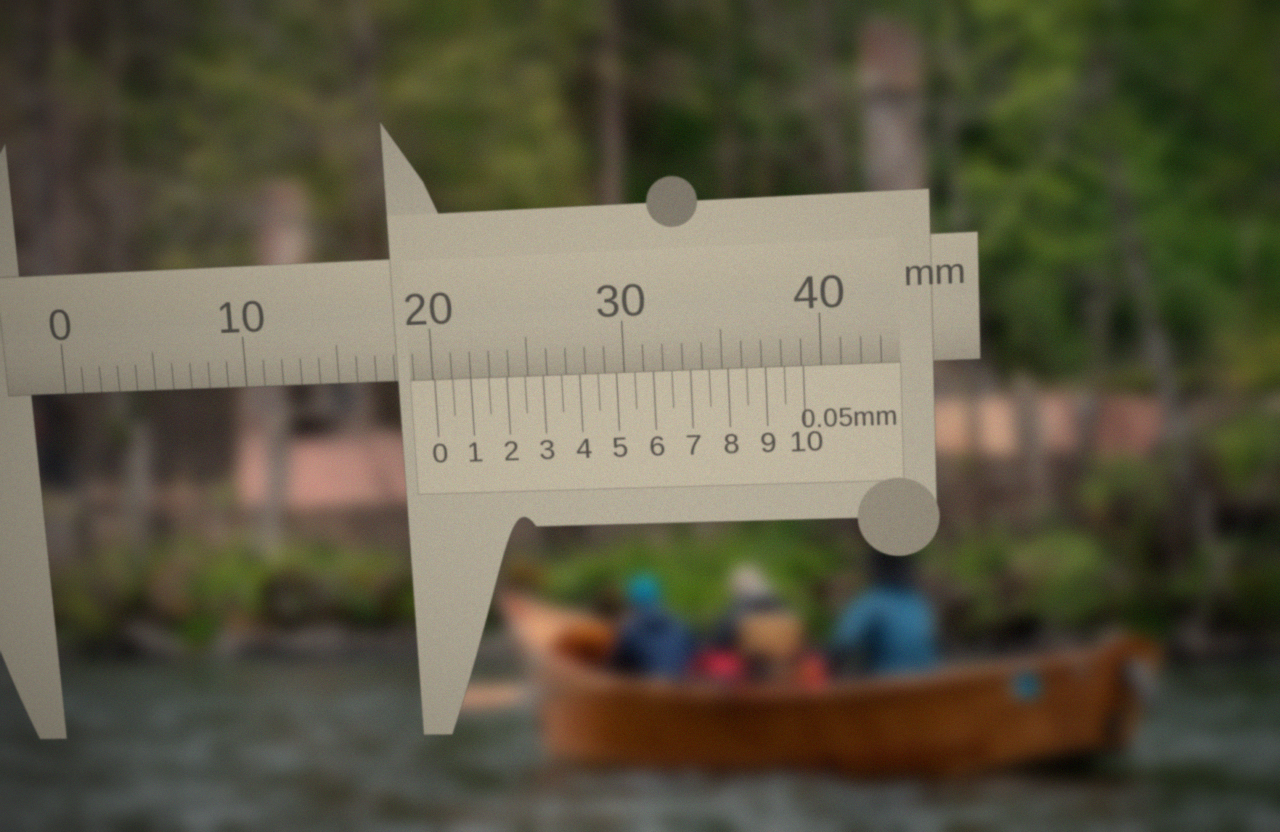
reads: value=20.1 unit=mm
